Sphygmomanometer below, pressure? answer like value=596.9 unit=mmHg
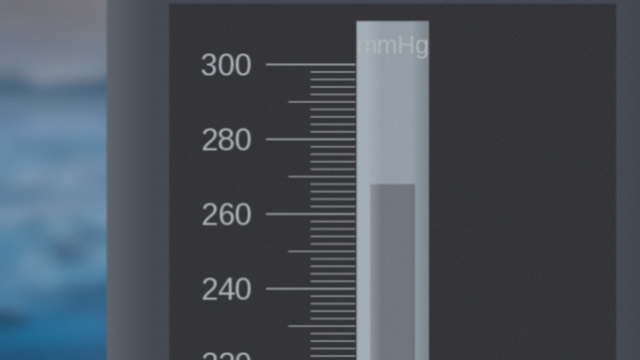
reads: value=268 unit=mmHg
